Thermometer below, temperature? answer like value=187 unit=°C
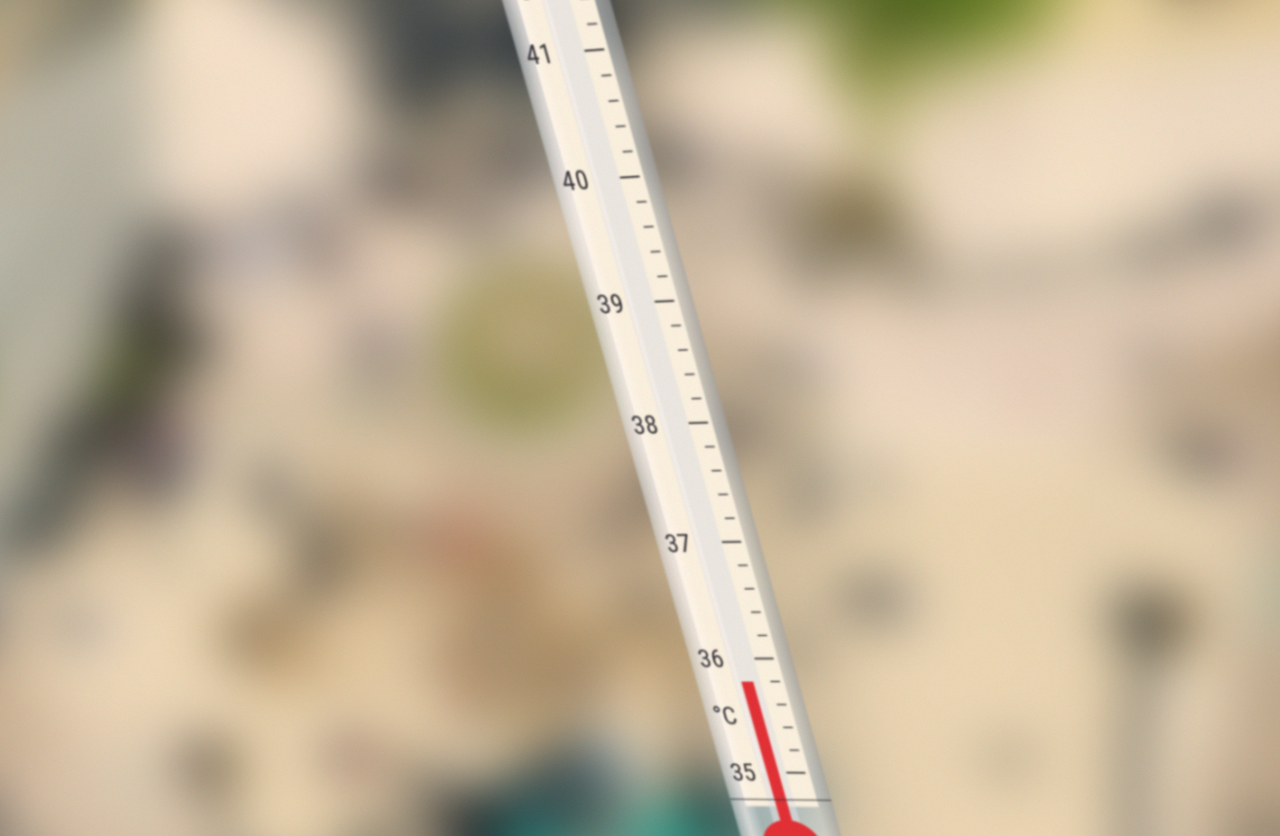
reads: value=35.8 unit=°C
